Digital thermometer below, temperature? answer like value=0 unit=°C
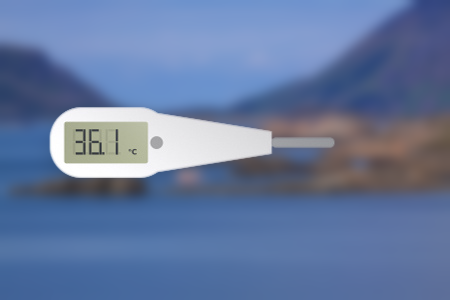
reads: value=36.1 unit=°C
